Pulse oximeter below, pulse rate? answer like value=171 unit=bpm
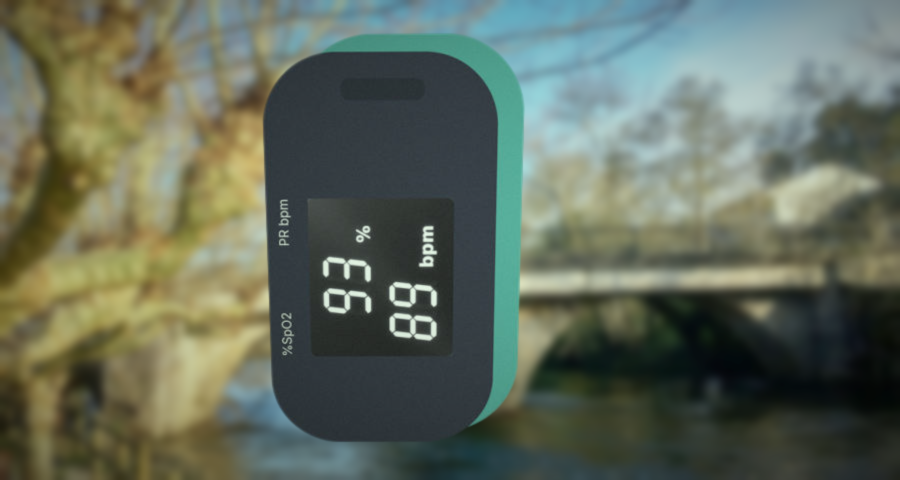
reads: value=89 unit=bpm
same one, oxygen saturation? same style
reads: value=93 unit=%
